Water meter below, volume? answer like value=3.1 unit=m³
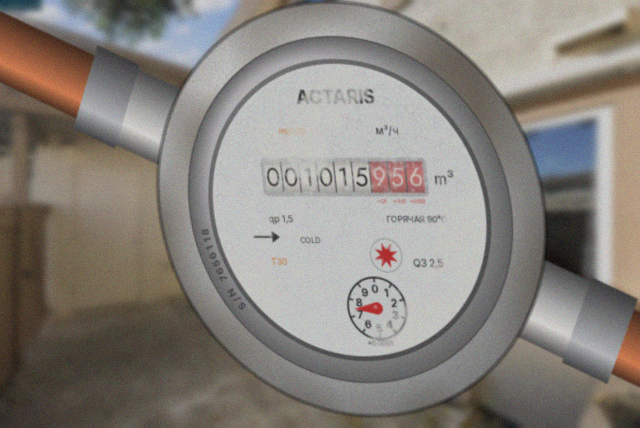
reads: value=1015.9567 unit=m³
